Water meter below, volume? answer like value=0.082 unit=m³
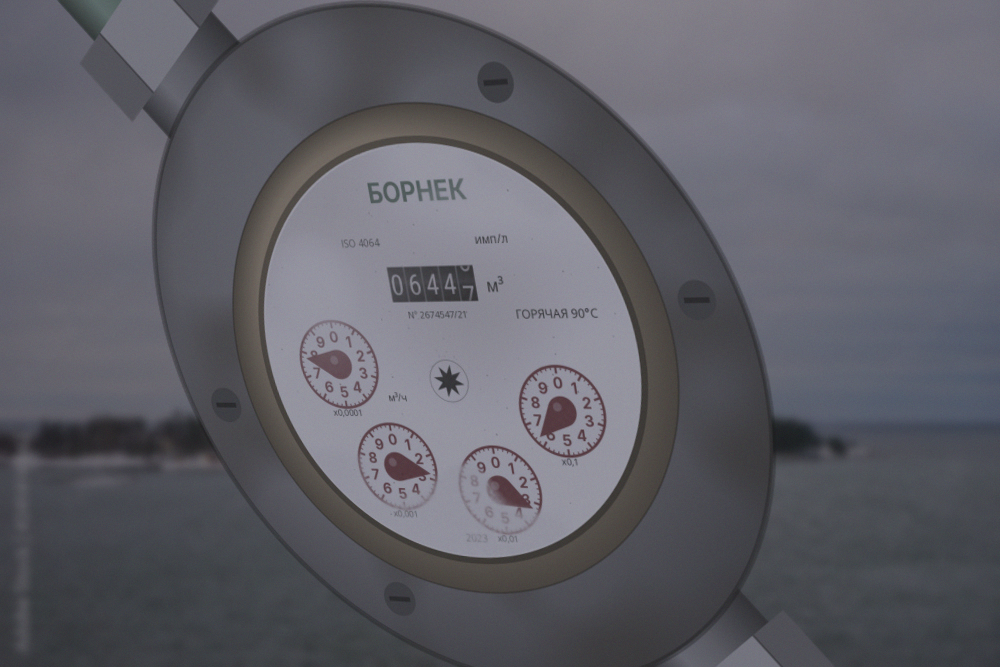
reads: value=6446.6327 unit=m³
